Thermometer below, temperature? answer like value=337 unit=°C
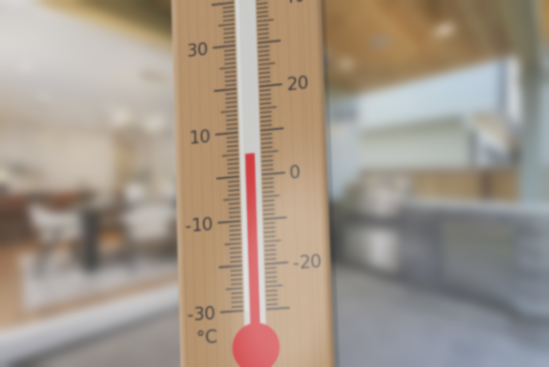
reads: value=5 unit=°C
